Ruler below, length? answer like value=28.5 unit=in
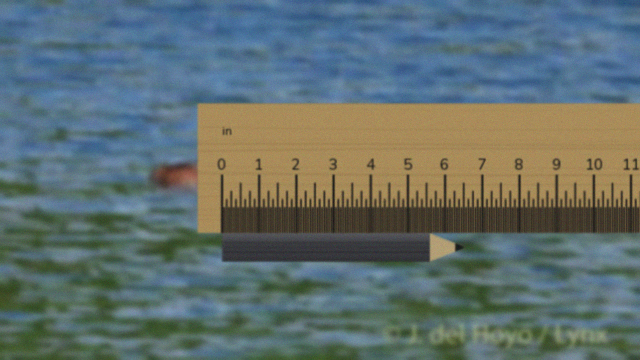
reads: value=6.5 unit=in
